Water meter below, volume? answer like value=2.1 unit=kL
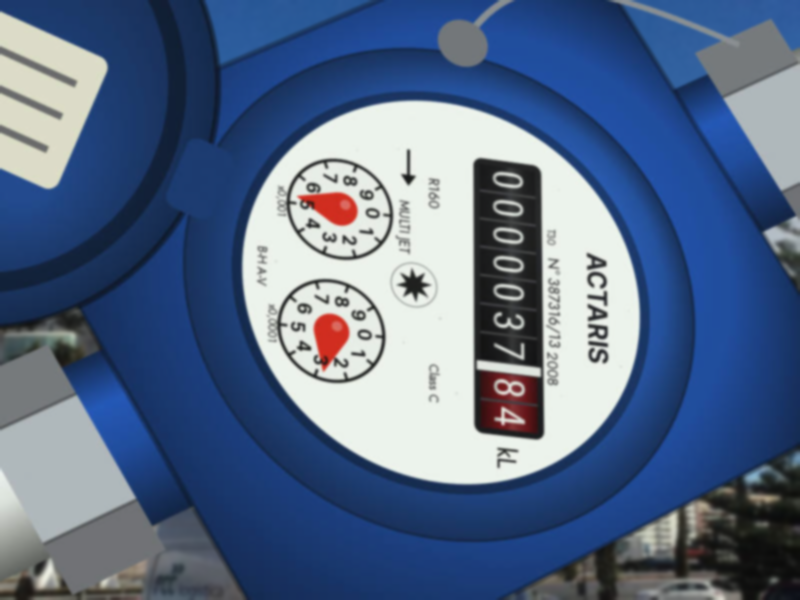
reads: value=37.8452 unit=kL
